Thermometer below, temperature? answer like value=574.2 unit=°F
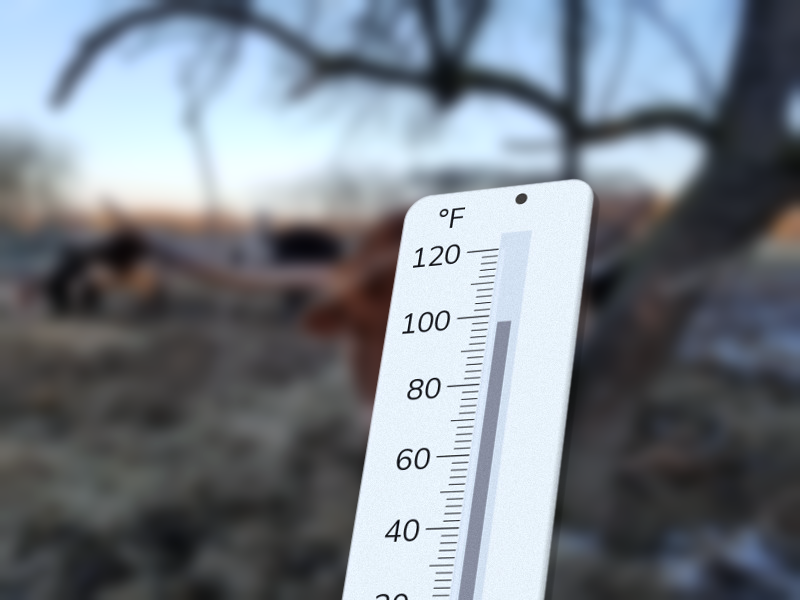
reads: value=98 unit=°F
